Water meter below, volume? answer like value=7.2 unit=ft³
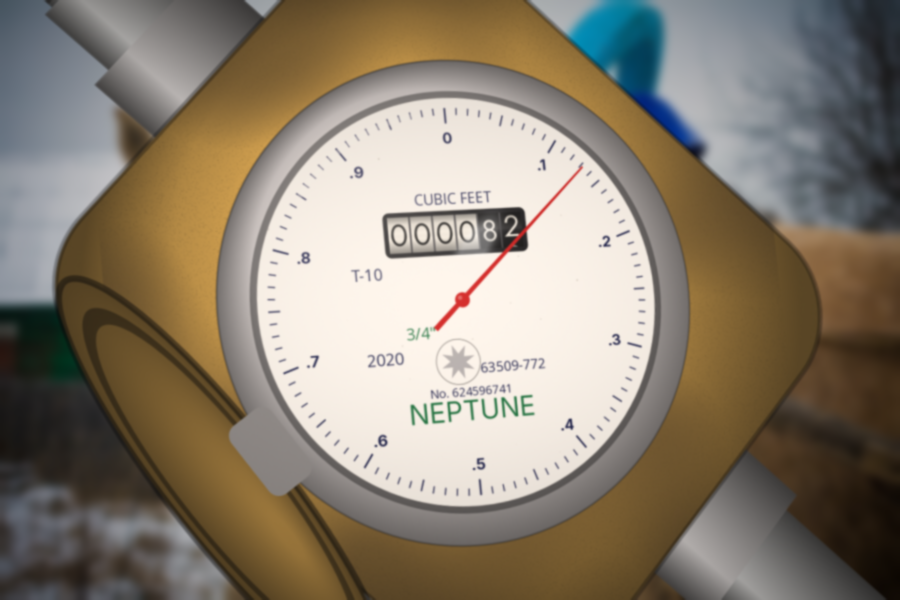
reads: value=82.13 unit=ft³
